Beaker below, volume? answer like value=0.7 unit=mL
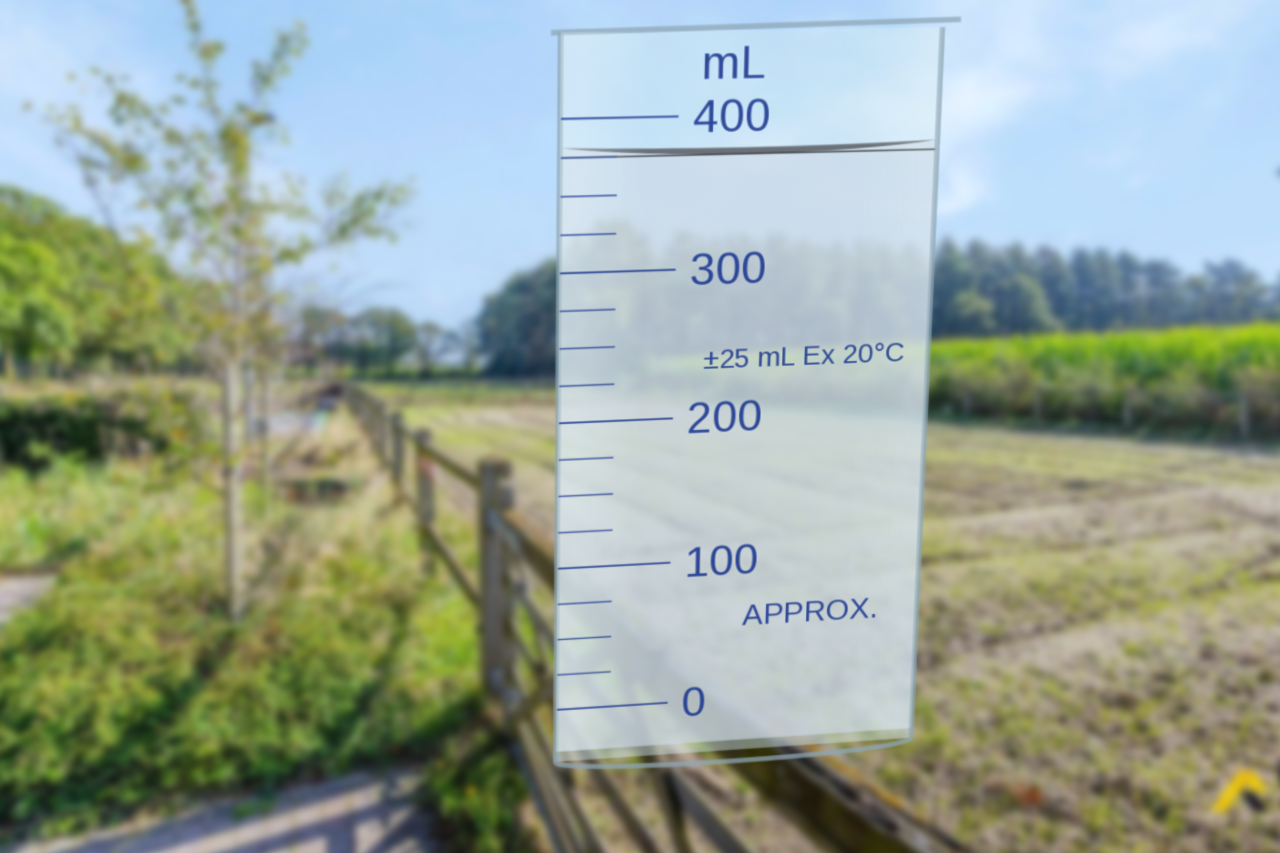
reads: value=375 unit=mL
